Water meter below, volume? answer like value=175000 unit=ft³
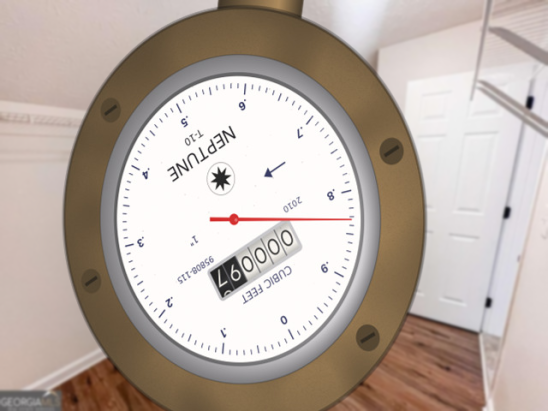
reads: value=96.83 unit=ft³
